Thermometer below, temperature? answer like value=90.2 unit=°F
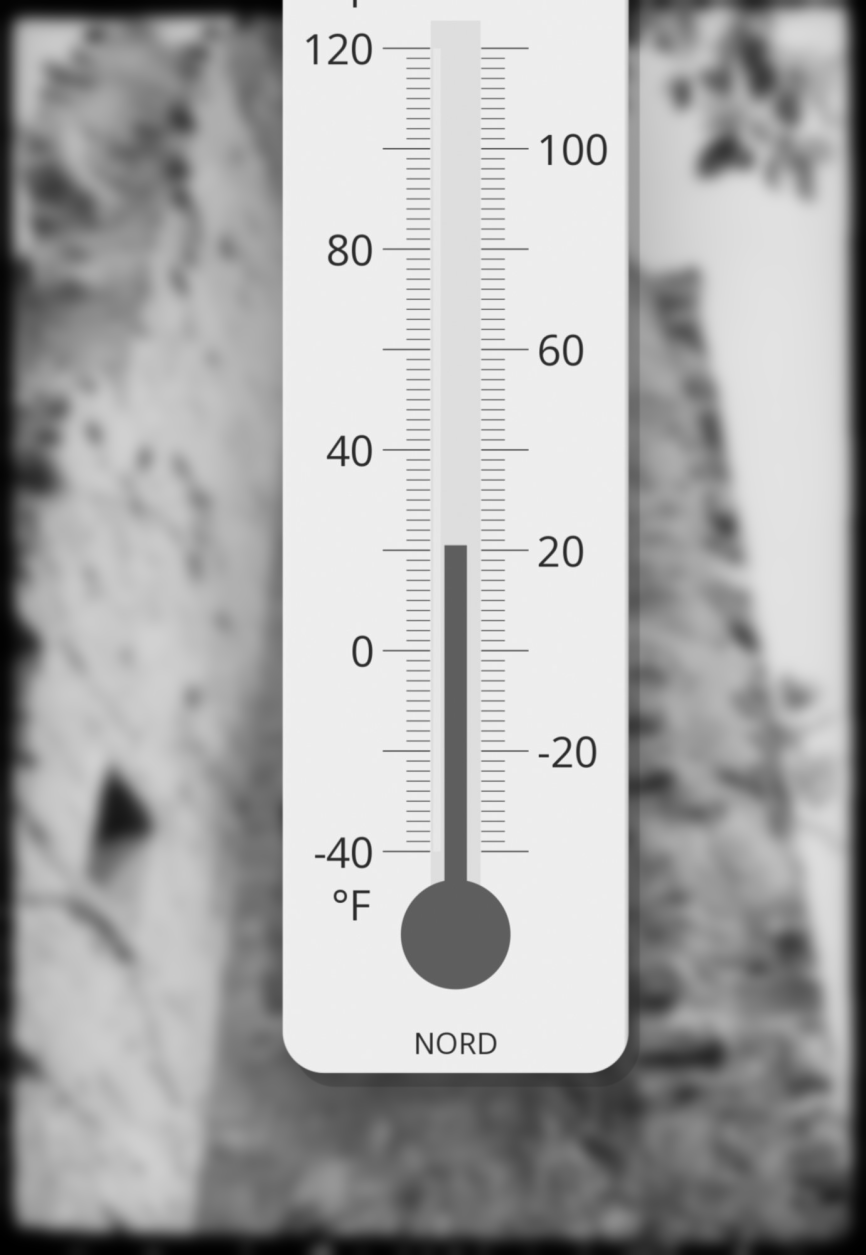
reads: value=21 unit=°F
